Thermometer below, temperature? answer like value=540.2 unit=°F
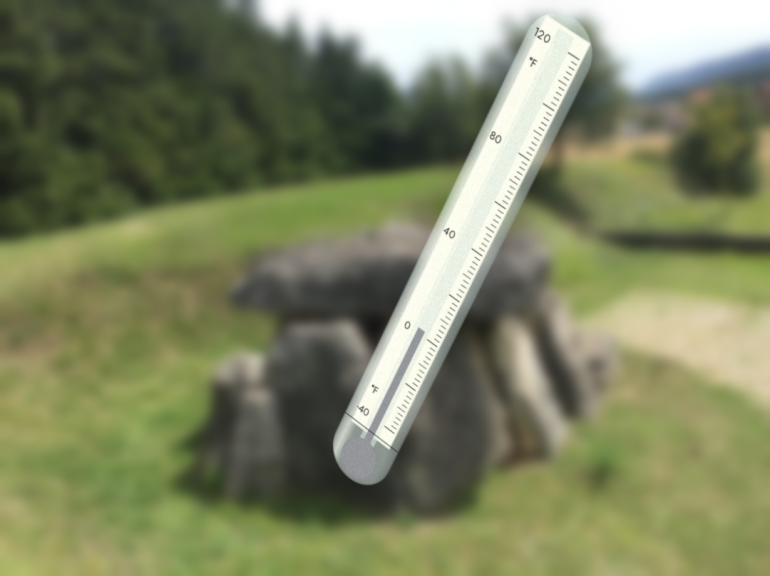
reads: value=2 unit=°F
